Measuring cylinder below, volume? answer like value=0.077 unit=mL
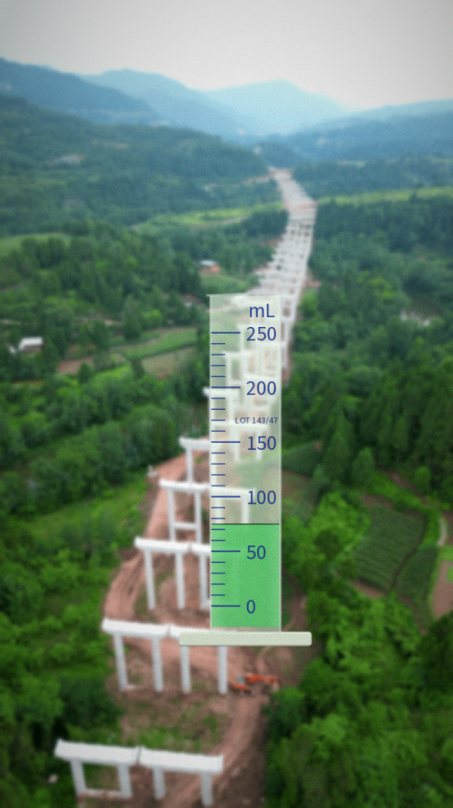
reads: value=75 unit=mL
